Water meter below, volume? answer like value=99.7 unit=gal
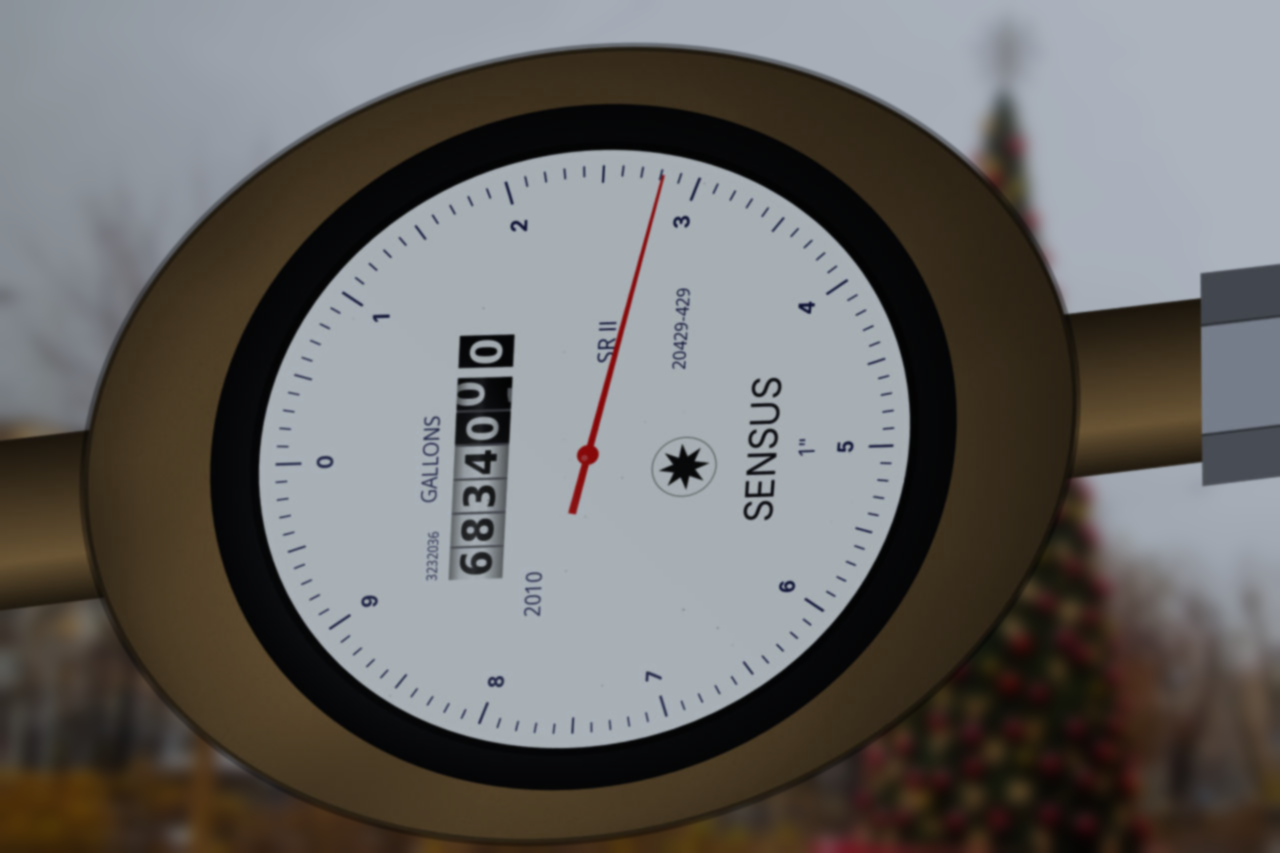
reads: value=6834002.8 unit=gal
